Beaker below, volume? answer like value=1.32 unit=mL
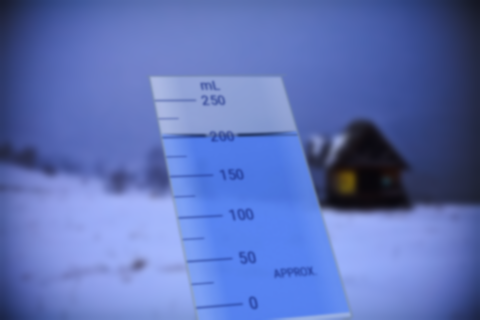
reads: value=200 unit=mL
